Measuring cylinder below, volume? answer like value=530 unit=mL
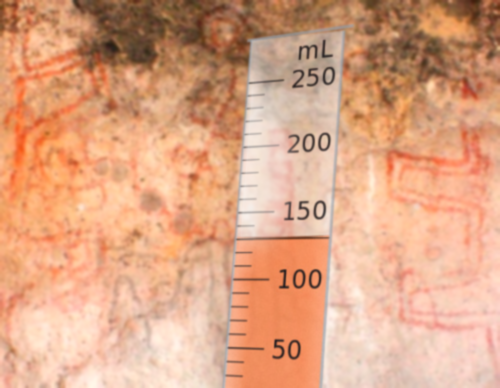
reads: value=130 unit=mL
